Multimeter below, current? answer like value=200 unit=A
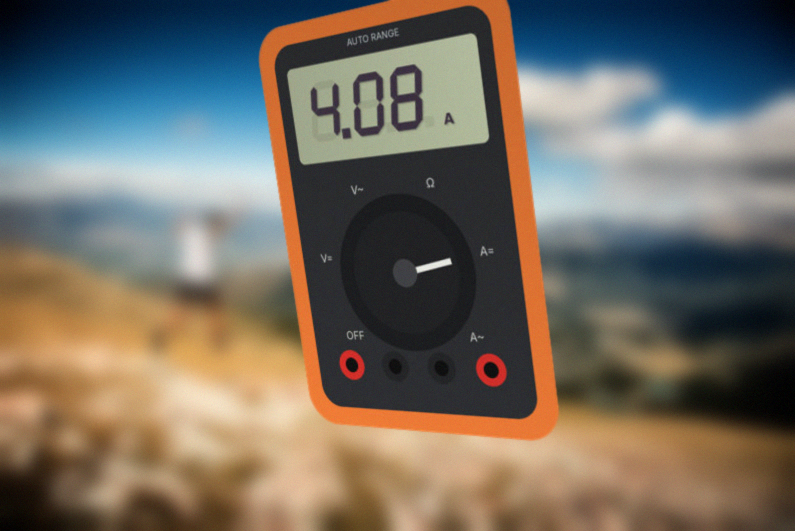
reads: value=4.08 unit=A
